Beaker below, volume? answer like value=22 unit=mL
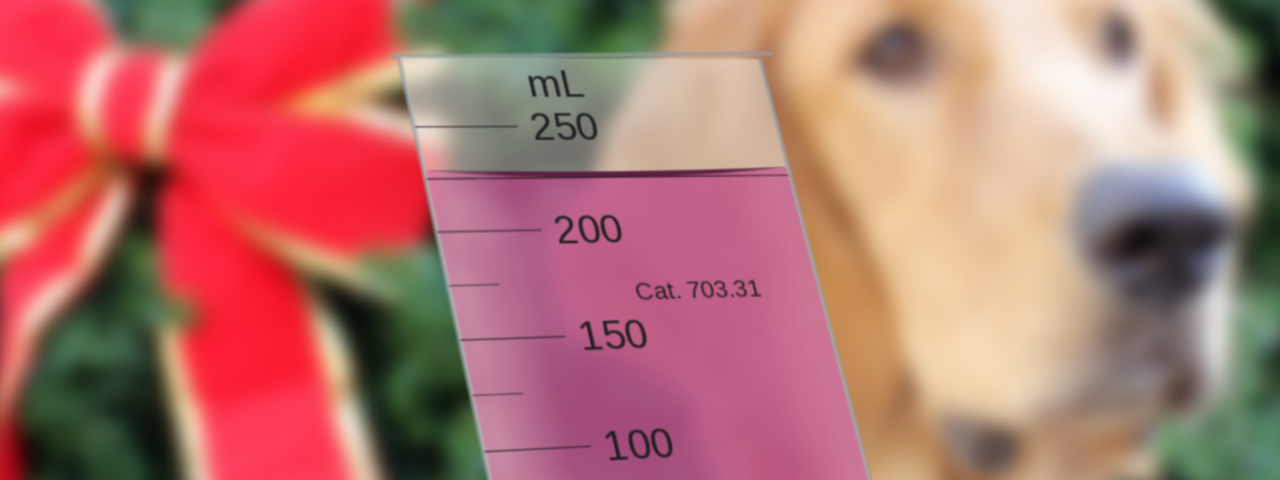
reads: value=225 unit=mL
